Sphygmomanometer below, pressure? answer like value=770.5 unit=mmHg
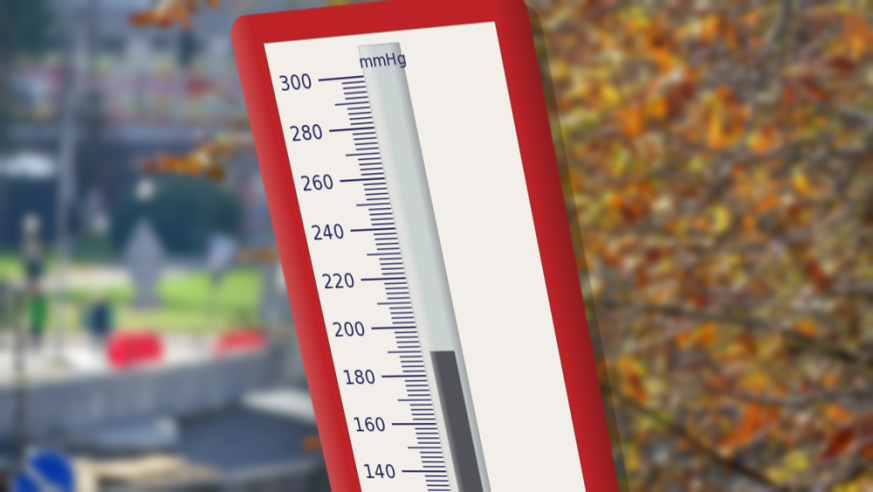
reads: value=190 unit=mmHg
